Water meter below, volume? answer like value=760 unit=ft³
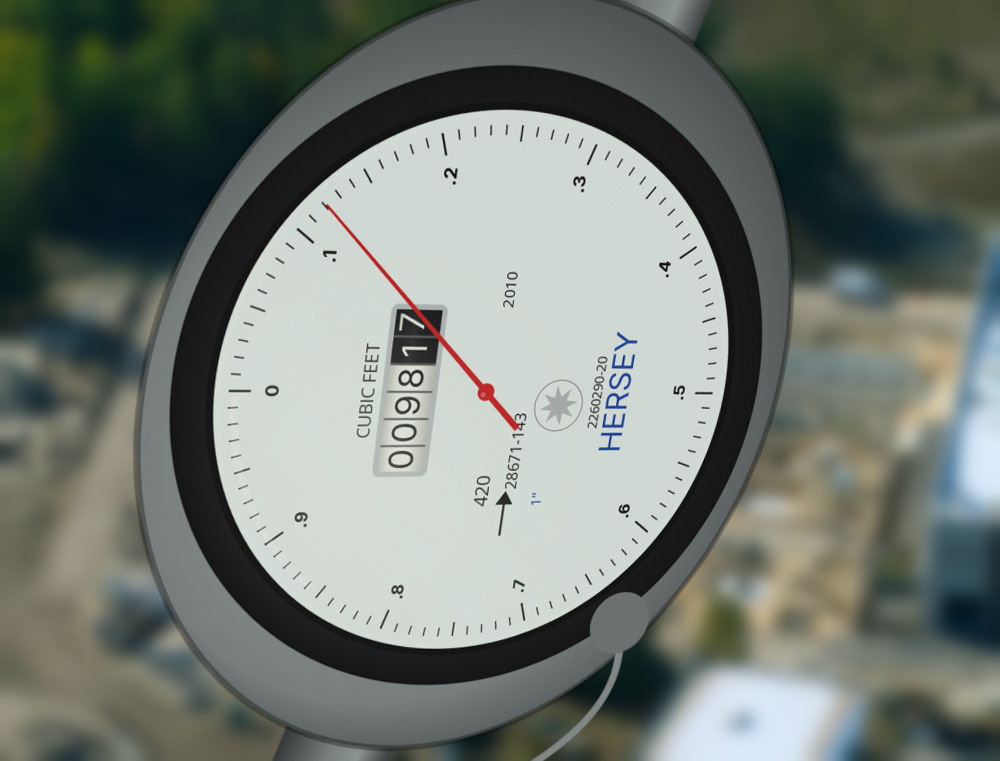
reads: value=9817.12 unit=ft³
